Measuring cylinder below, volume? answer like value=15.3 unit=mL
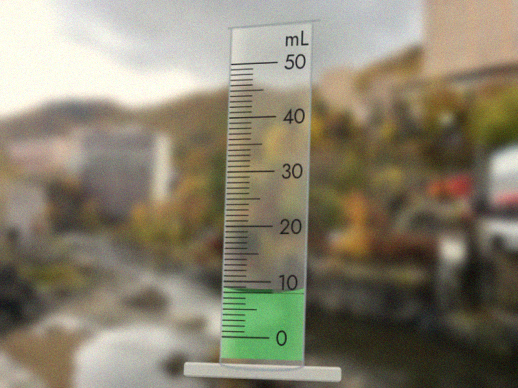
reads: value=8 unit=mL
